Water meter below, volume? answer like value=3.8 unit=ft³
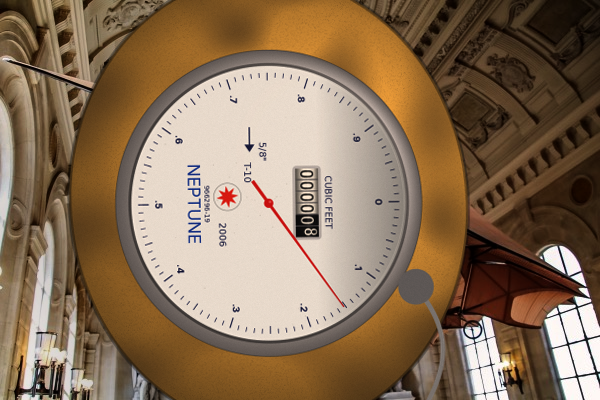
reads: value=8.15 unit=ft³
